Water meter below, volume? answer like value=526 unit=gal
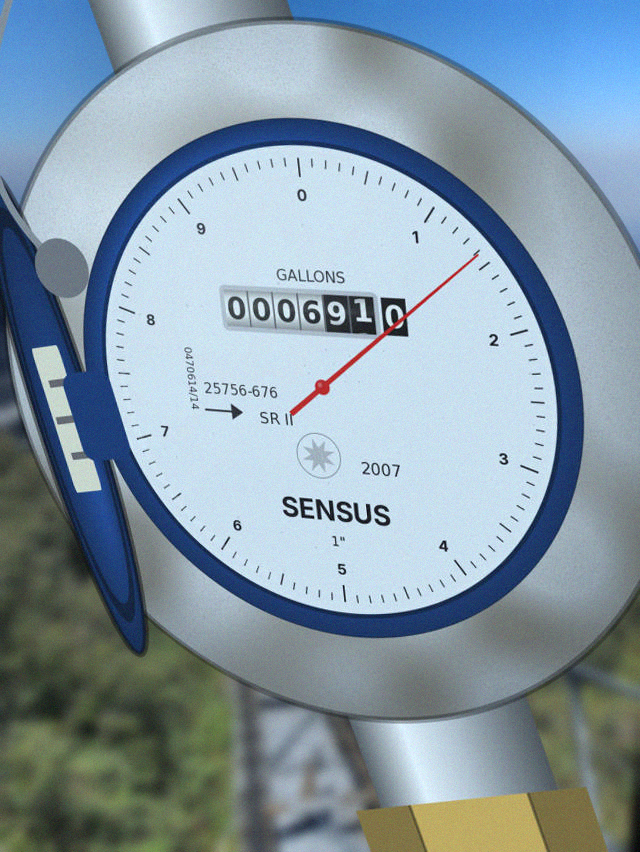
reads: value=6911.4 unit=gal
